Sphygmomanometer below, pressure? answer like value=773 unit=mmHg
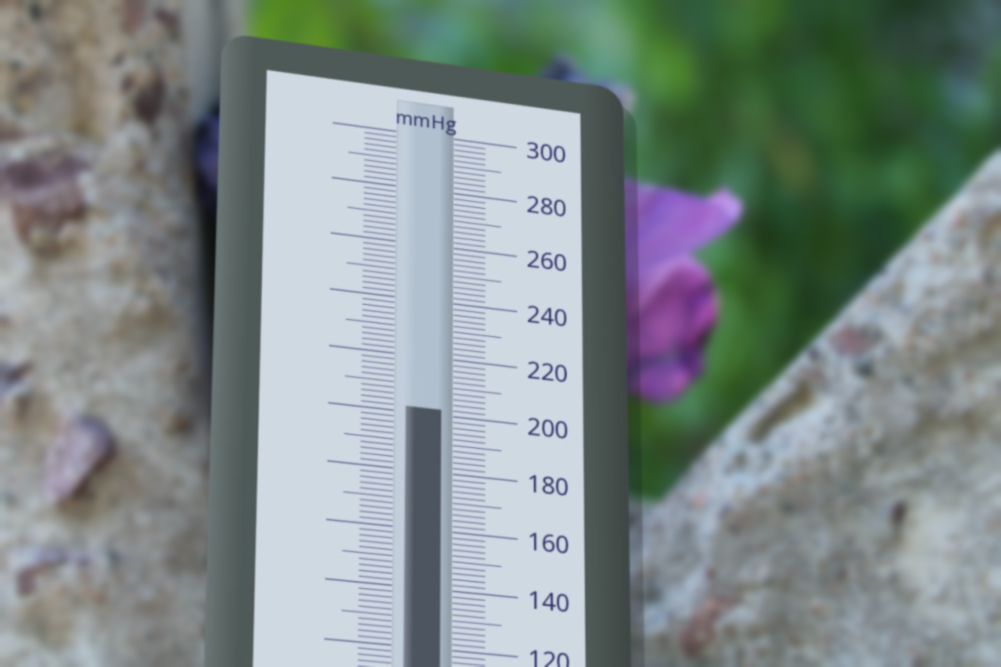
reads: value=202 unit=mmHg
